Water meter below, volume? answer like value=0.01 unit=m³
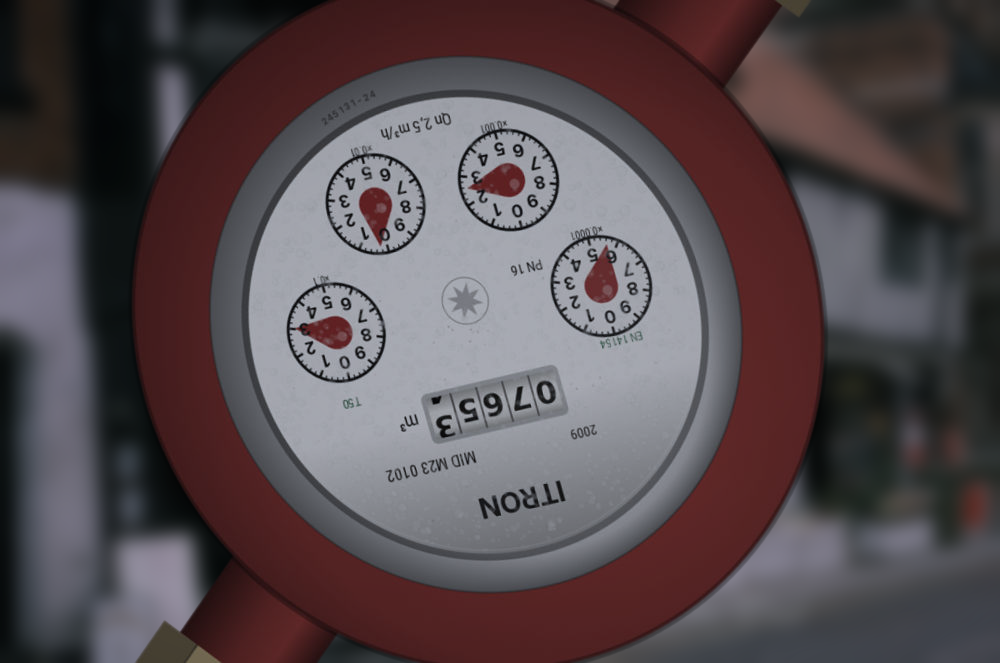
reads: value=7653.3025 unit=m³
